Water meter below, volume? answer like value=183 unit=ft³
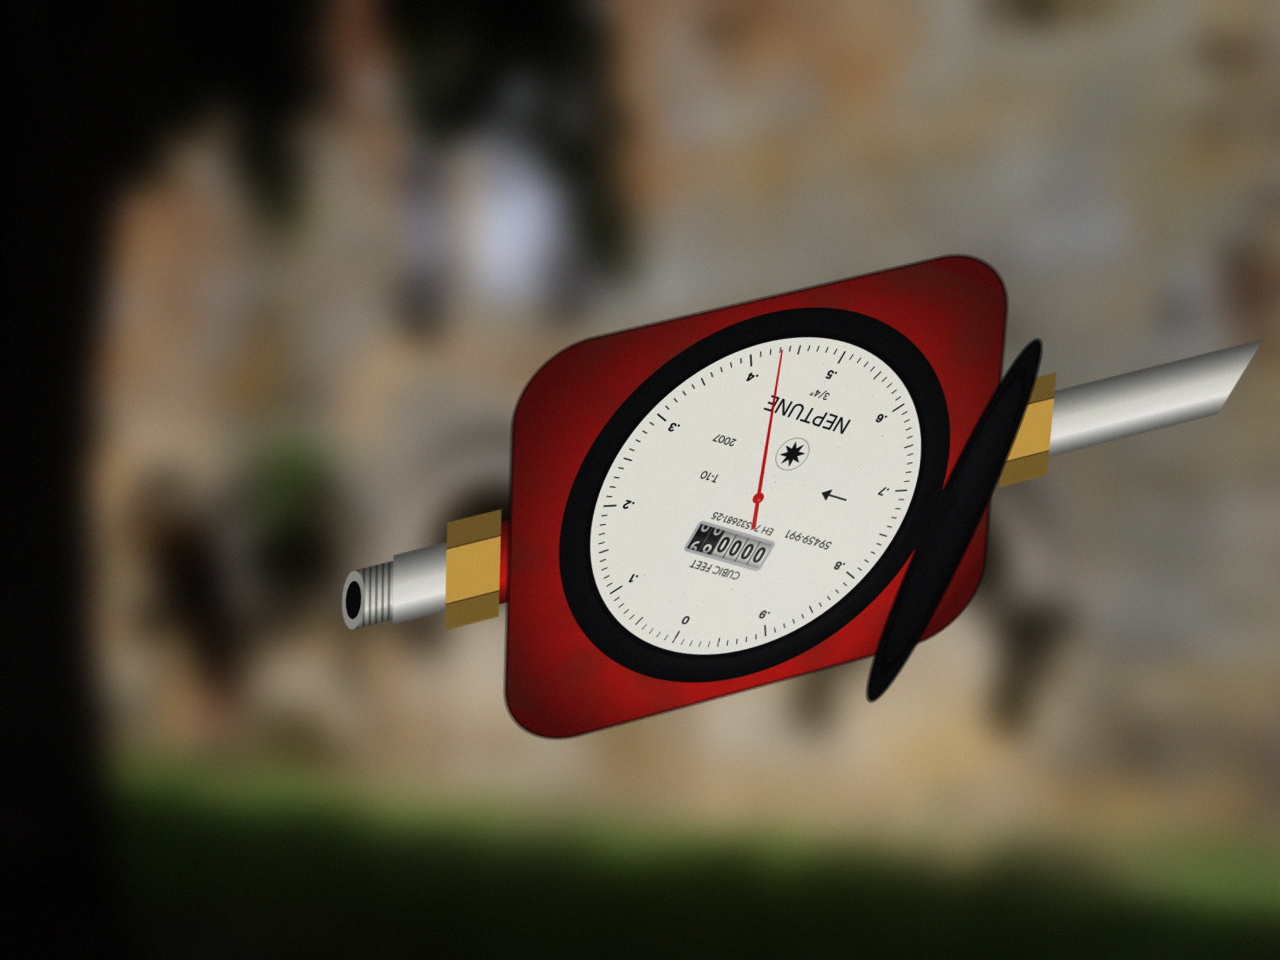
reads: value=89.43 unit=ft³
